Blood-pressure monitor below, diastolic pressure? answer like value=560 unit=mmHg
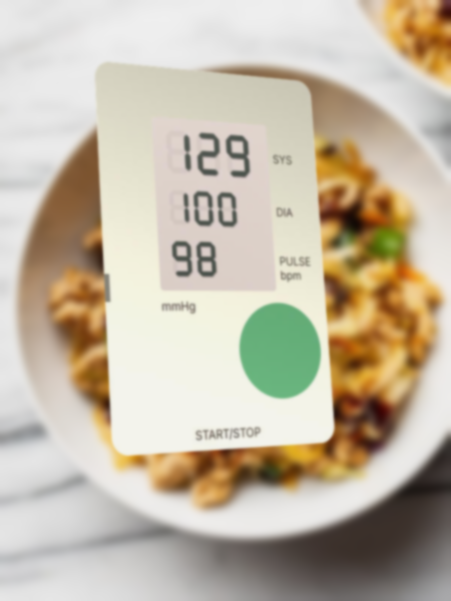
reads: value=100 unit=mmHg
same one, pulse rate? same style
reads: value=98 unit=bpm
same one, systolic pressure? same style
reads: value=129 unit=mmHg
